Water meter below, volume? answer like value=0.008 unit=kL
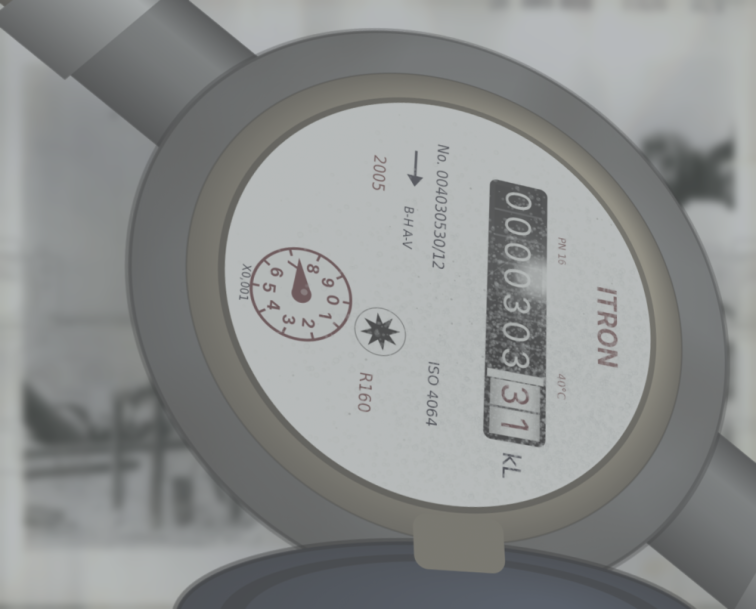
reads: value=303.317 unit=kL
